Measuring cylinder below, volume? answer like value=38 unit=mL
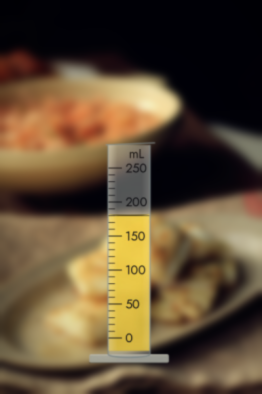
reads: value=180 unit=mL
